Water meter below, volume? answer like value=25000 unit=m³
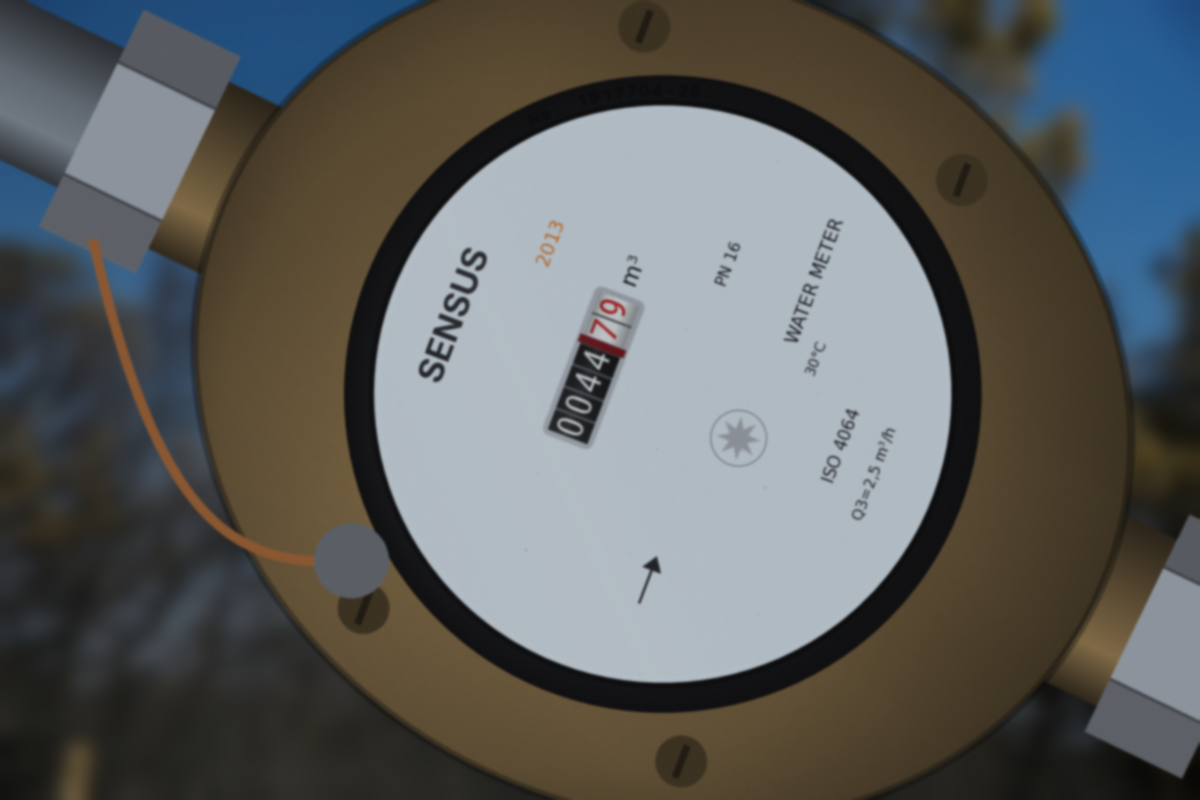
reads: value=44.79 unit=m³
